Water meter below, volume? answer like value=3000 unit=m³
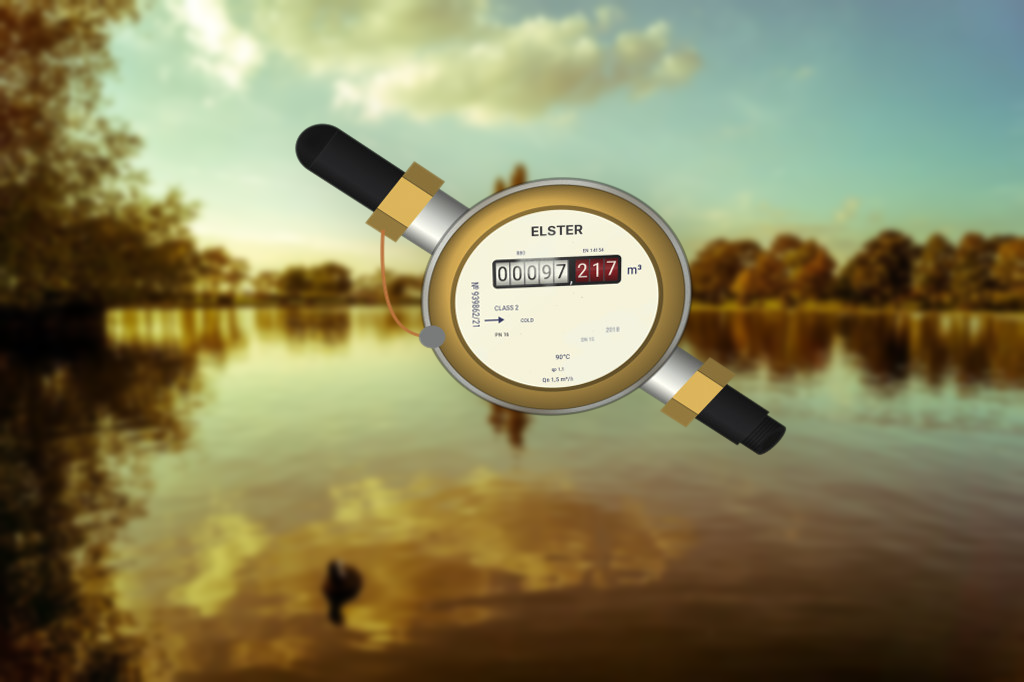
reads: value=97.217 unit=m³
